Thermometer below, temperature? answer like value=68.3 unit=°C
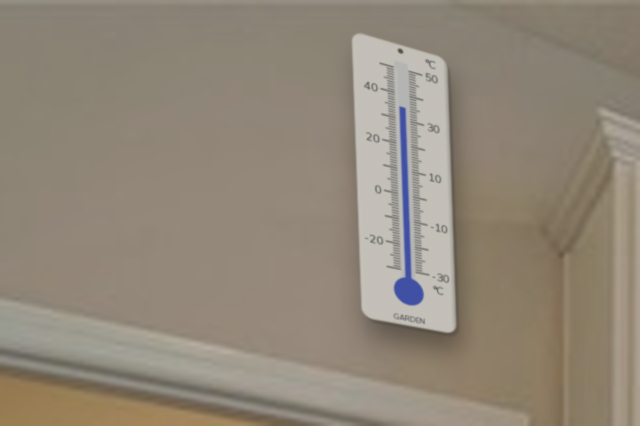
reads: value=35 unit=°C
